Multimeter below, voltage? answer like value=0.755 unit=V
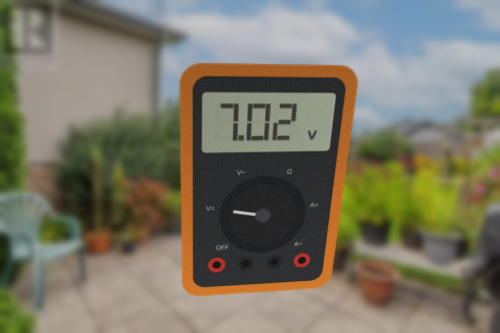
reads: value=7.02 unit=V
